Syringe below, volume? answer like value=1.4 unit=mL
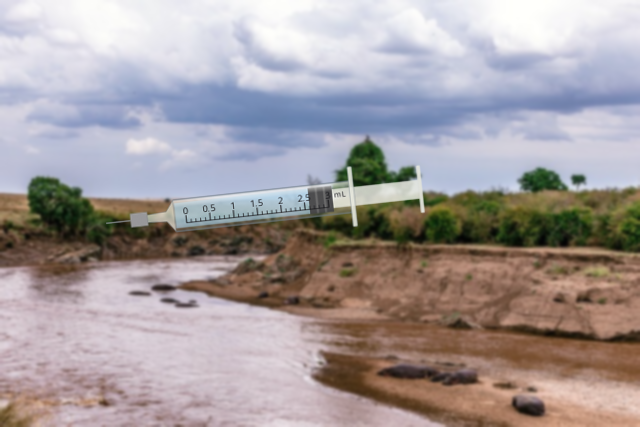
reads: value=2.6 unit=mL
